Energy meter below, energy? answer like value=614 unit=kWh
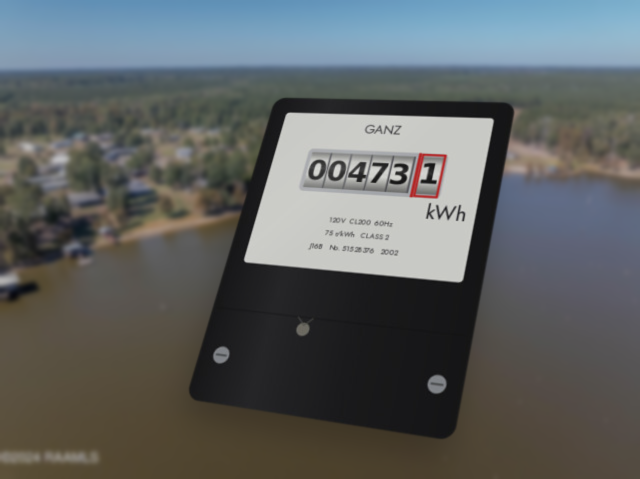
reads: value=473.1 unit=kWh
